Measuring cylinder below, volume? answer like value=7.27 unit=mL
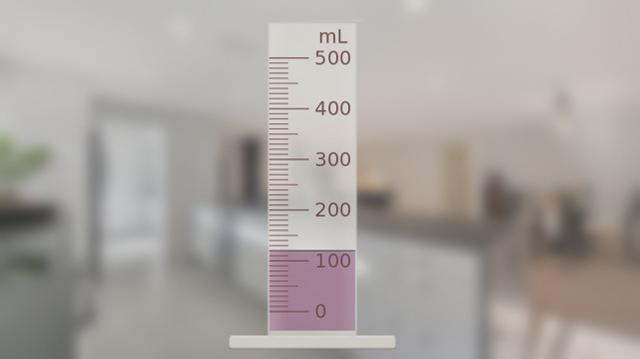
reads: value=120 unit=mL
